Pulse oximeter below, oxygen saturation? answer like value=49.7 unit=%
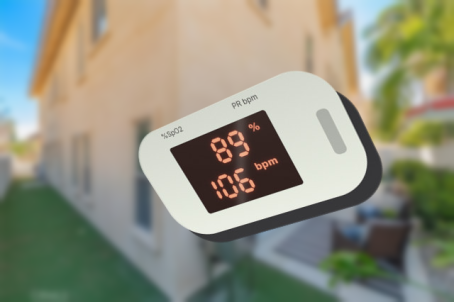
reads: value=89 unit=%
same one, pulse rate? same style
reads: value=106 unit=bpm
